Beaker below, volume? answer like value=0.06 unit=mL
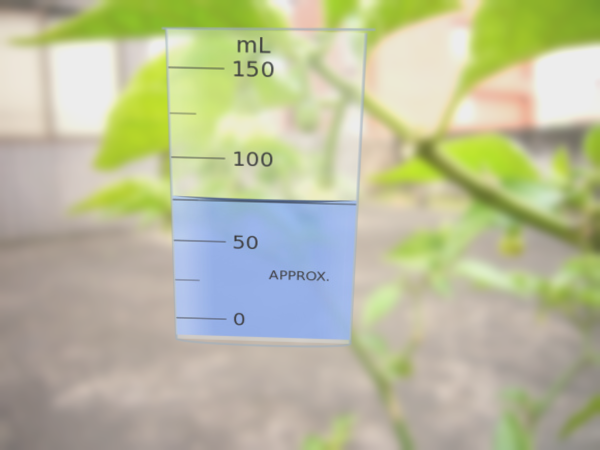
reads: value=75 unit=mL
